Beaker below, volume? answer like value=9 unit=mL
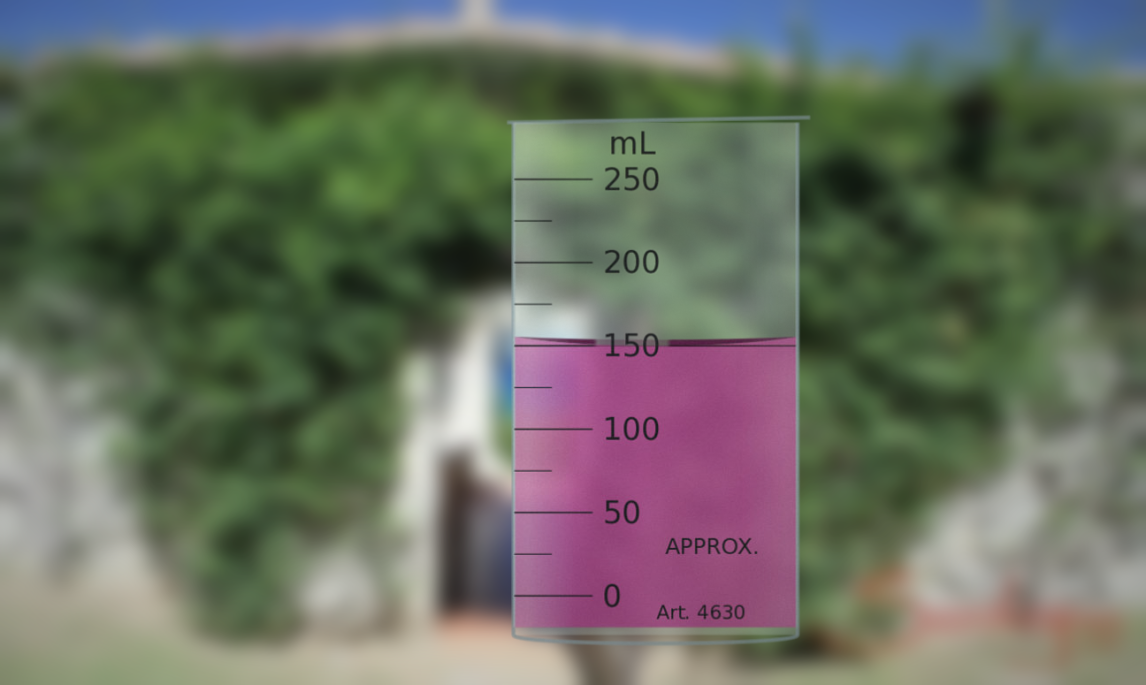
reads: value=150 unit=mL
